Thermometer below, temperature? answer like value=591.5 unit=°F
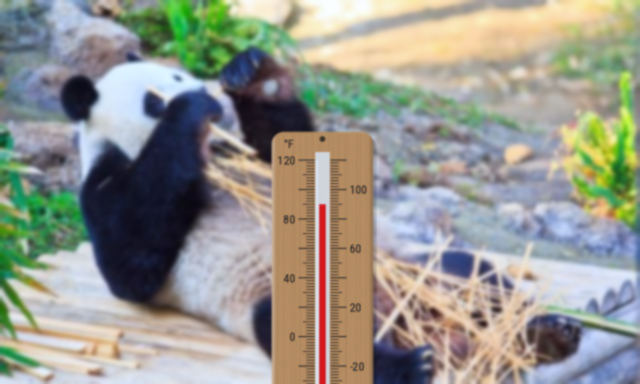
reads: value=90 unit=°F
